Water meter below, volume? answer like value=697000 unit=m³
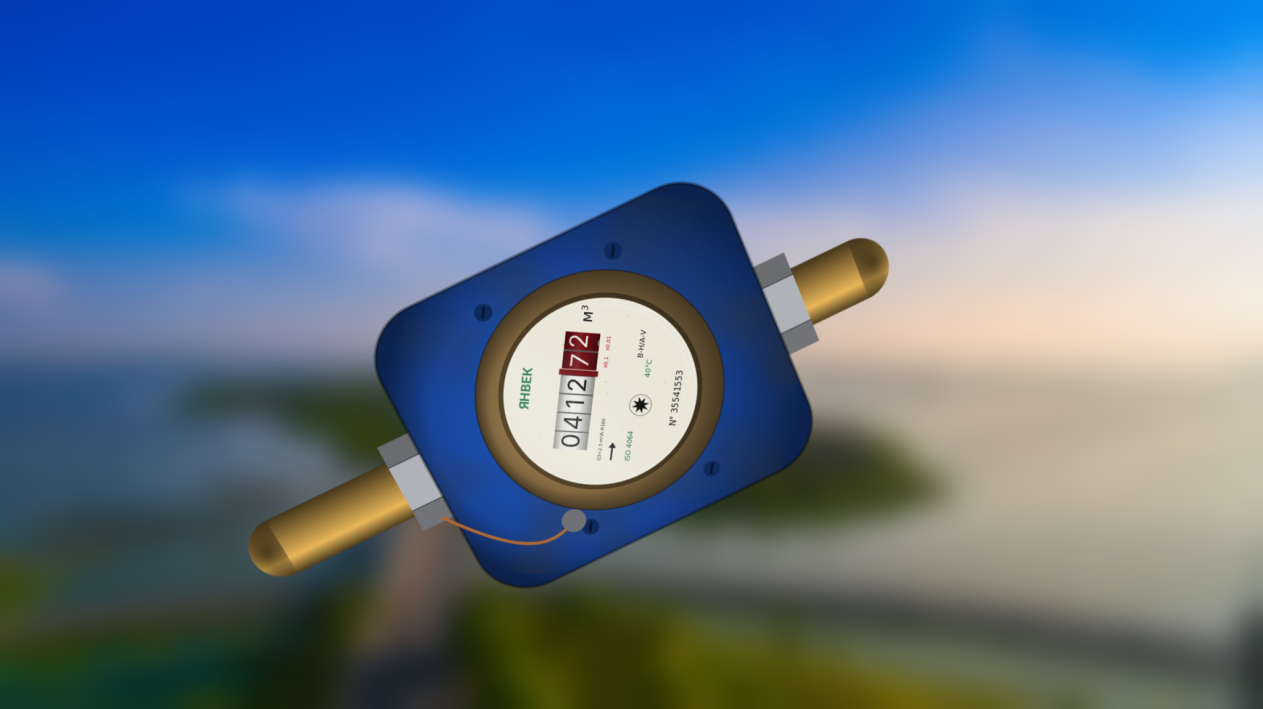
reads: value=412.72 unit=m³
